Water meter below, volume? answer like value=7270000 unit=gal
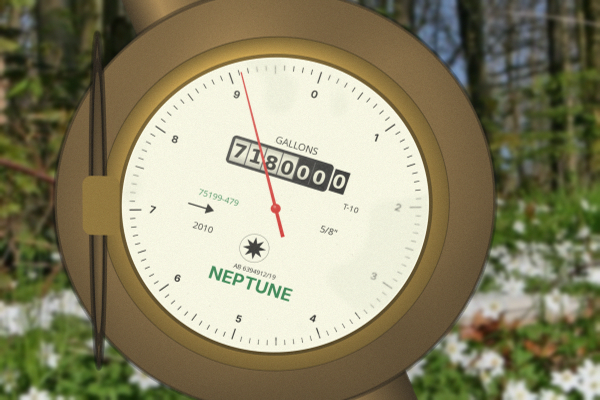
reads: value=7179999.1 unit=gal
